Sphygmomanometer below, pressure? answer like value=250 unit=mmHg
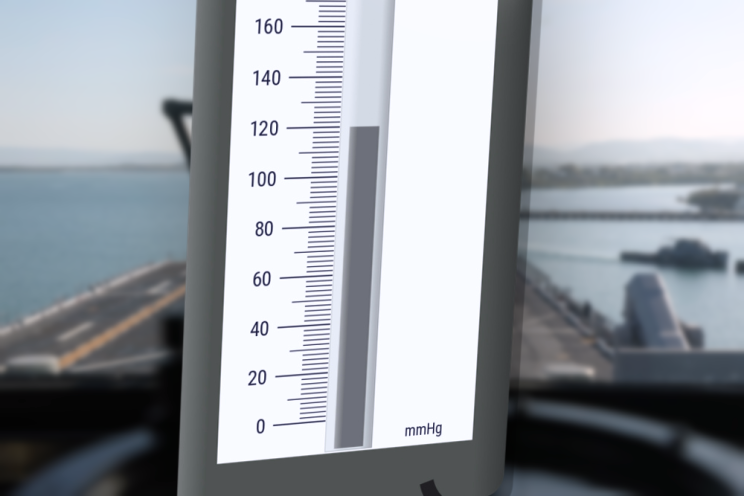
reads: value=120 unit=mmHg
